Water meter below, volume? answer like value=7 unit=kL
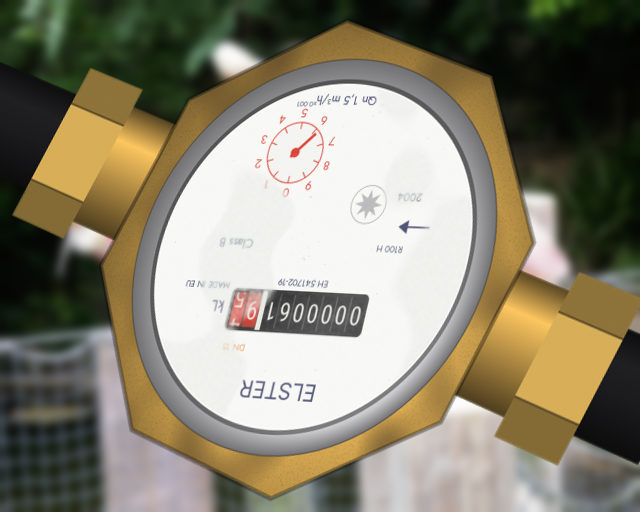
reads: value=61.946 unit=kL
